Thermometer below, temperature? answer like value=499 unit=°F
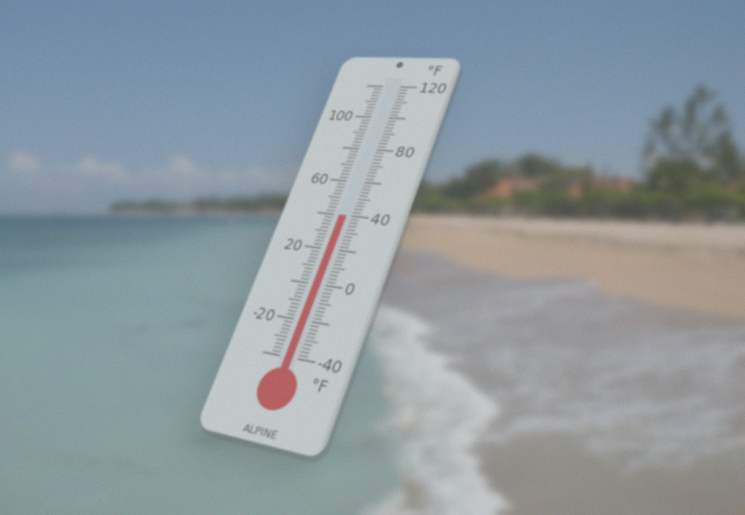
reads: value=40 unit=°F
